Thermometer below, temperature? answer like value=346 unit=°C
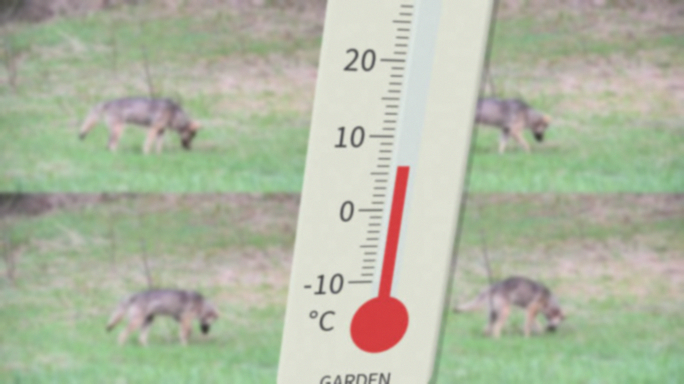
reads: value=6 unit=°C
